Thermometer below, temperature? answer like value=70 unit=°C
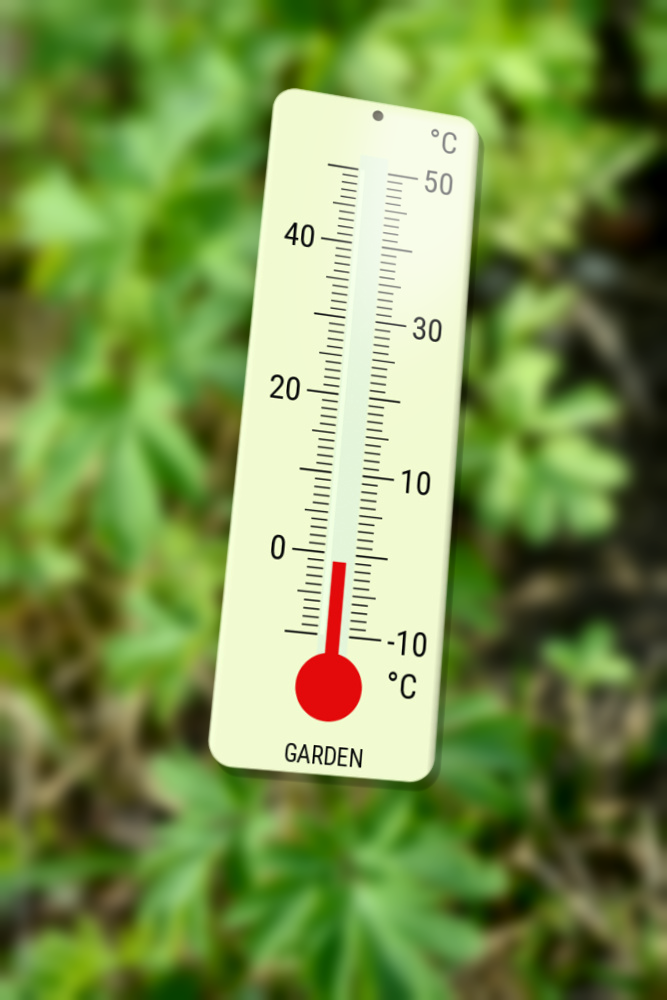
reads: value=-1 unit=°C
